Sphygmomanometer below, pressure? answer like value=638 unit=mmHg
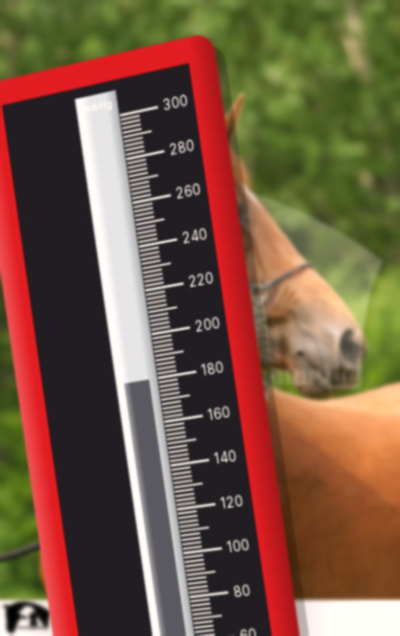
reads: value=180 unit=mmHg
